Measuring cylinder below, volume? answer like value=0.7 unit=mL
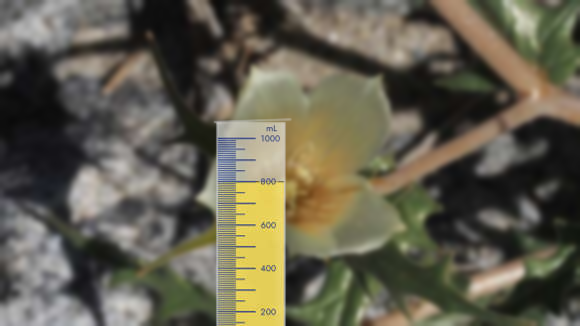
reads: value=800 unit=mL
